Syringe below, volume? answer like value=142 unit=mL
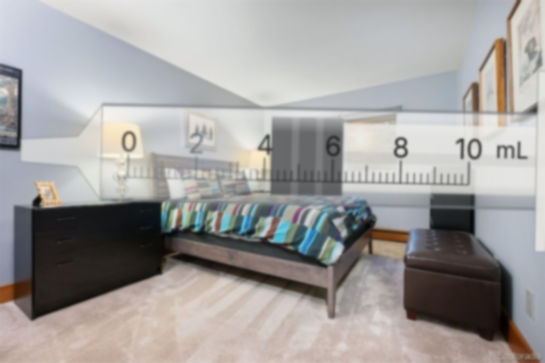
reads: value=4.2 unit=mL
